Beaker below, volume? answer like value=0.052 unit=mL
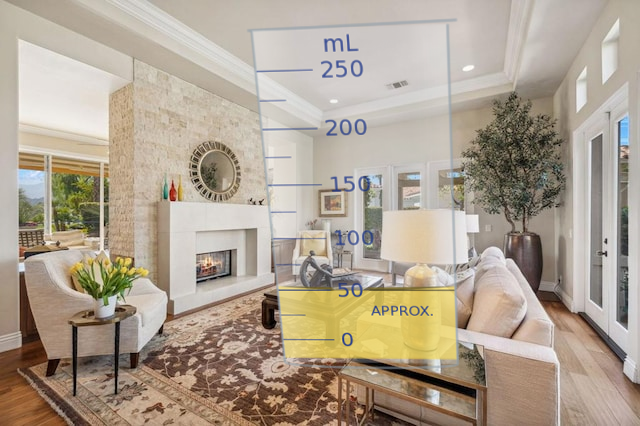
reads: value=50 unit=mL
